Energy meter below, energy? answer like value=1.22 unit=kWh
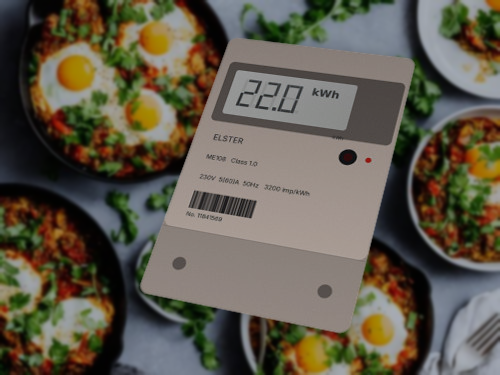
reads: value=22.0 unit=kWh
